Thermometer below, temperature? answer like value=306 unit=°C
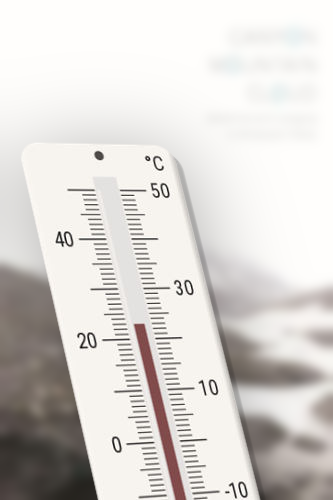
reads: value=23 unit=°C
